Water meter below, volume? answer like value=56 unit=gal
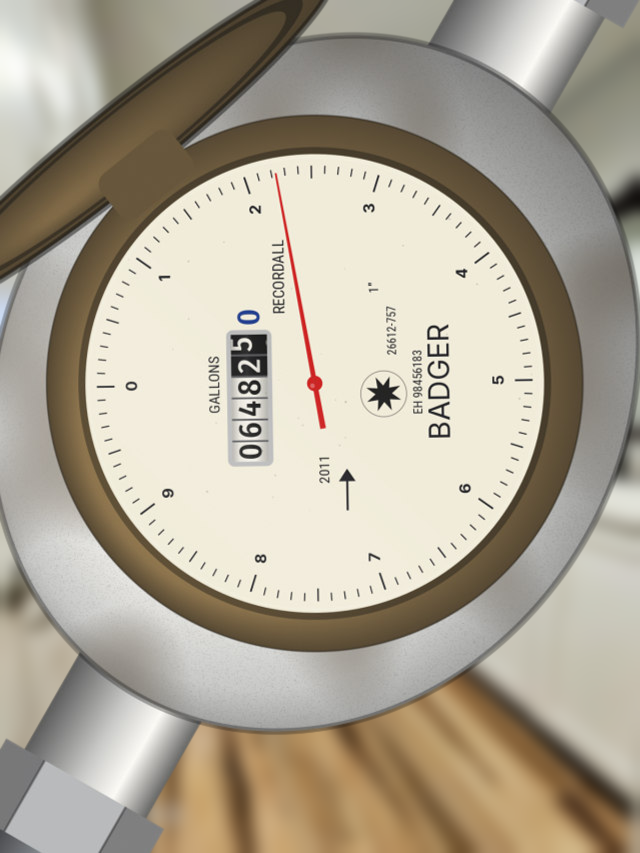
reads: value=648252.2 unit=gal
